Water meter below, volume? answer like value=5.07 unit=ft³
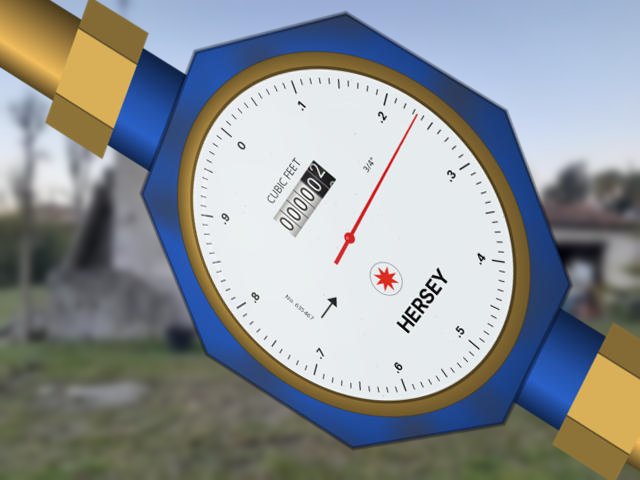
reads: value=2.23 unit=ft³
